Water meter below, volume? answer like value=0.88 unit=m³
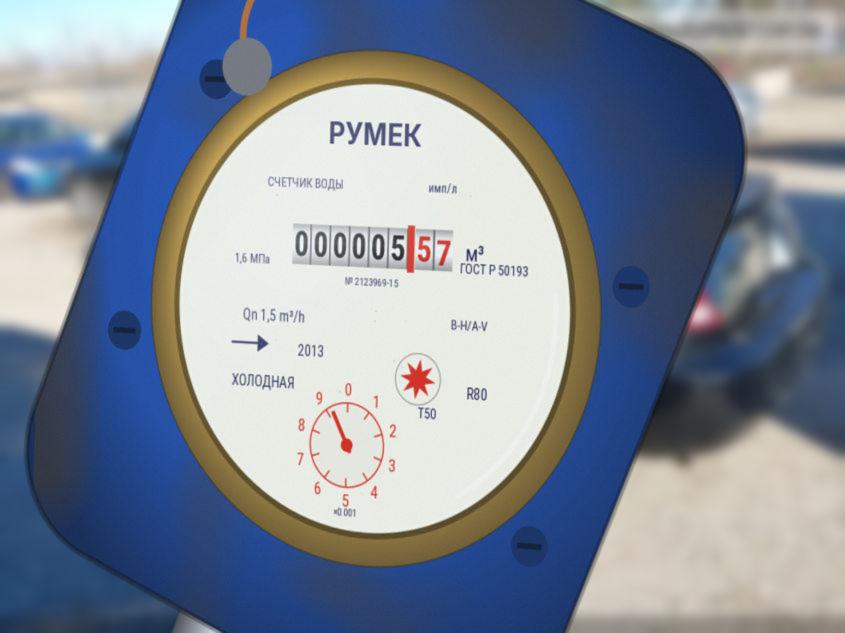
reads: value=5.569 unit=m³
